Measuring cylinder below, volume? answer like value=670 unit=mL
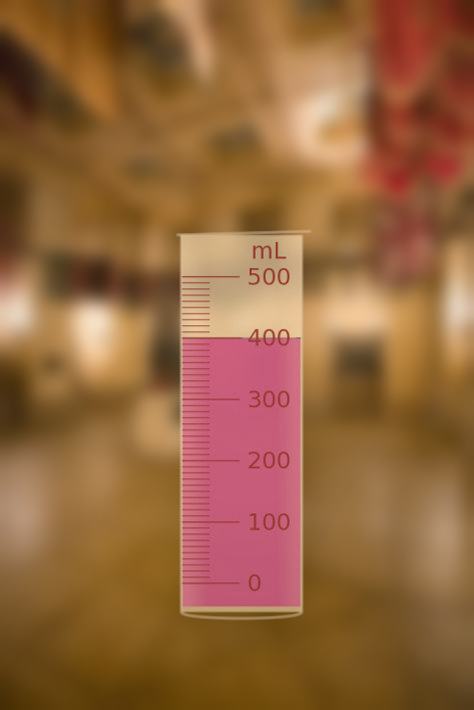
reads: value=400 unit=mL
